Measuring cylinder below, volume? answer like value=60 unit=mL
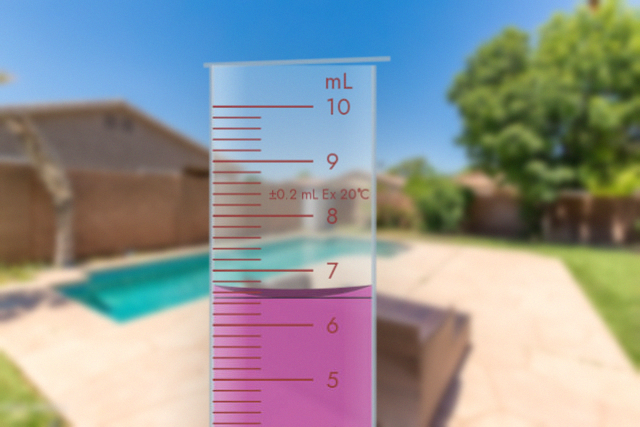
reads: value=6.5 unit=mL
